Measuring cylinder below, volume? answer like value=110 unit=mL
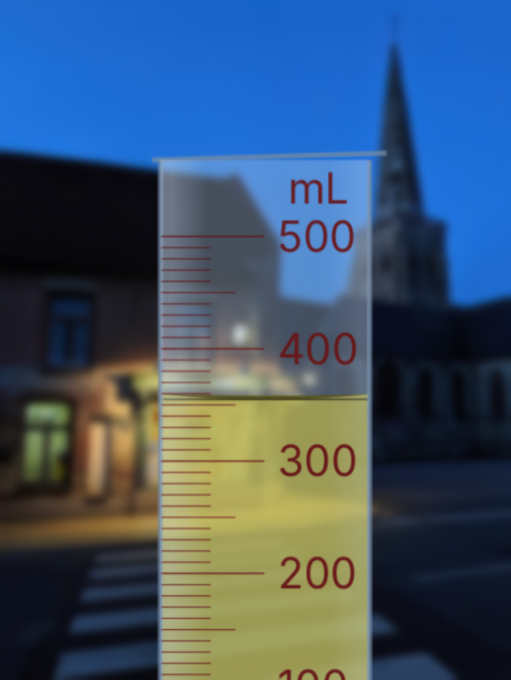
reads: value=355 unit=mL
